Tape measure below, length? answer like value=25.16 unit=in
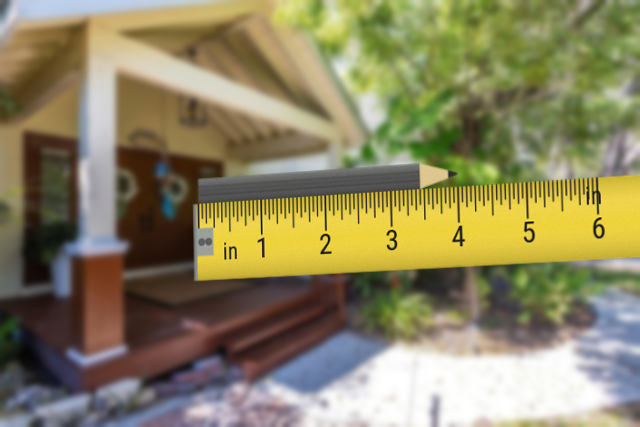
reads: value=4 unit=in
